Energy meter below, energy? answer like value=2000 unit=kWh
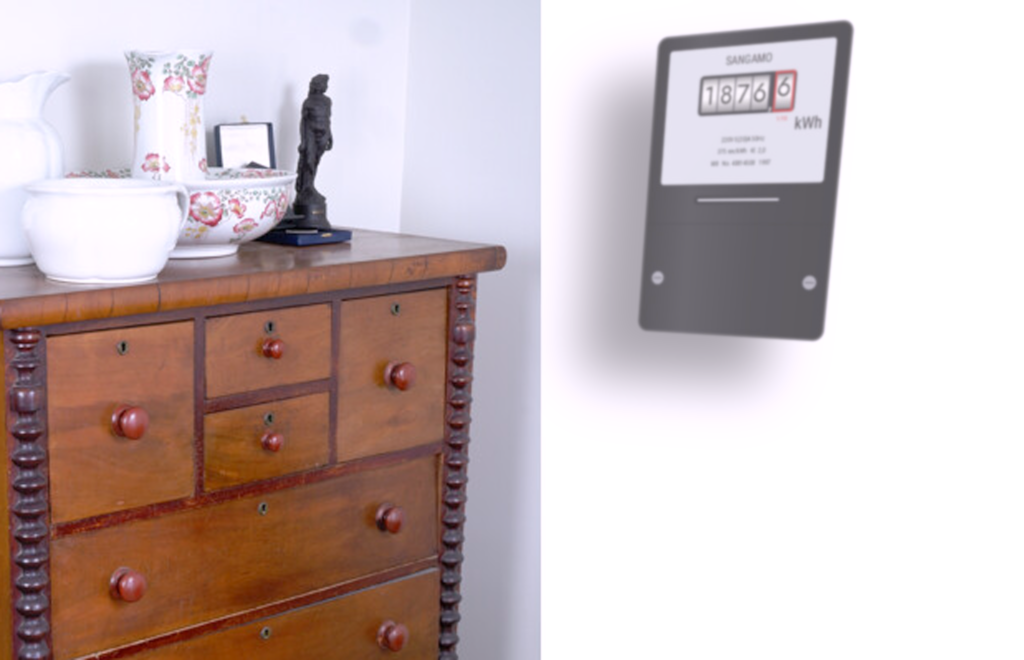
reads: value=1876.6 unit=kWh
